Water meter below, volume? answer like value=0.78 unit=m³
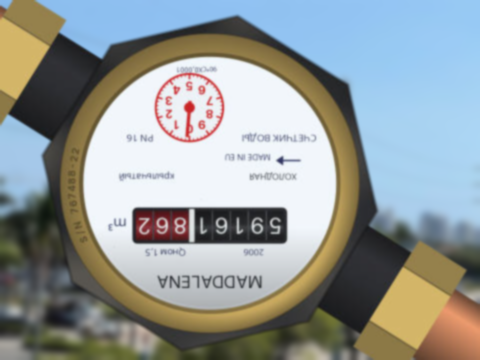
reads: value=59161.8620 unit=m³
